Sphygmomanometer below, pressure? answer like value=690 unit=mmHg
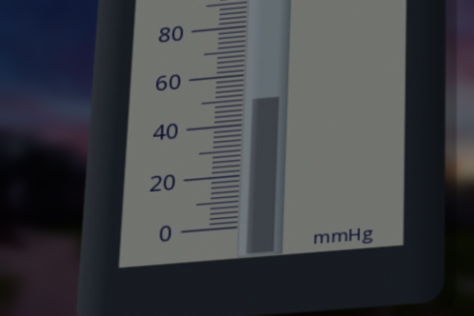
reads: value=50 unit=mmHg
